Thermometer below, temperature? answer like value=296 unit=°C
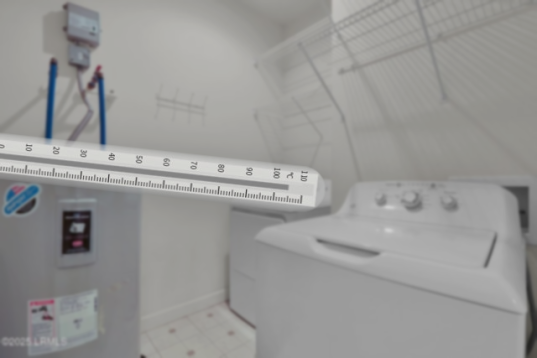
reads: value=105 unit=°C
